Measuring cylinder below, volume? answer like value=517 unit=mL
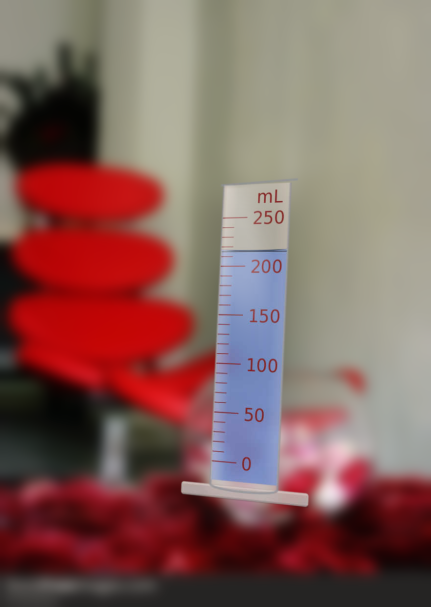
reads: value=215 unit=mL
